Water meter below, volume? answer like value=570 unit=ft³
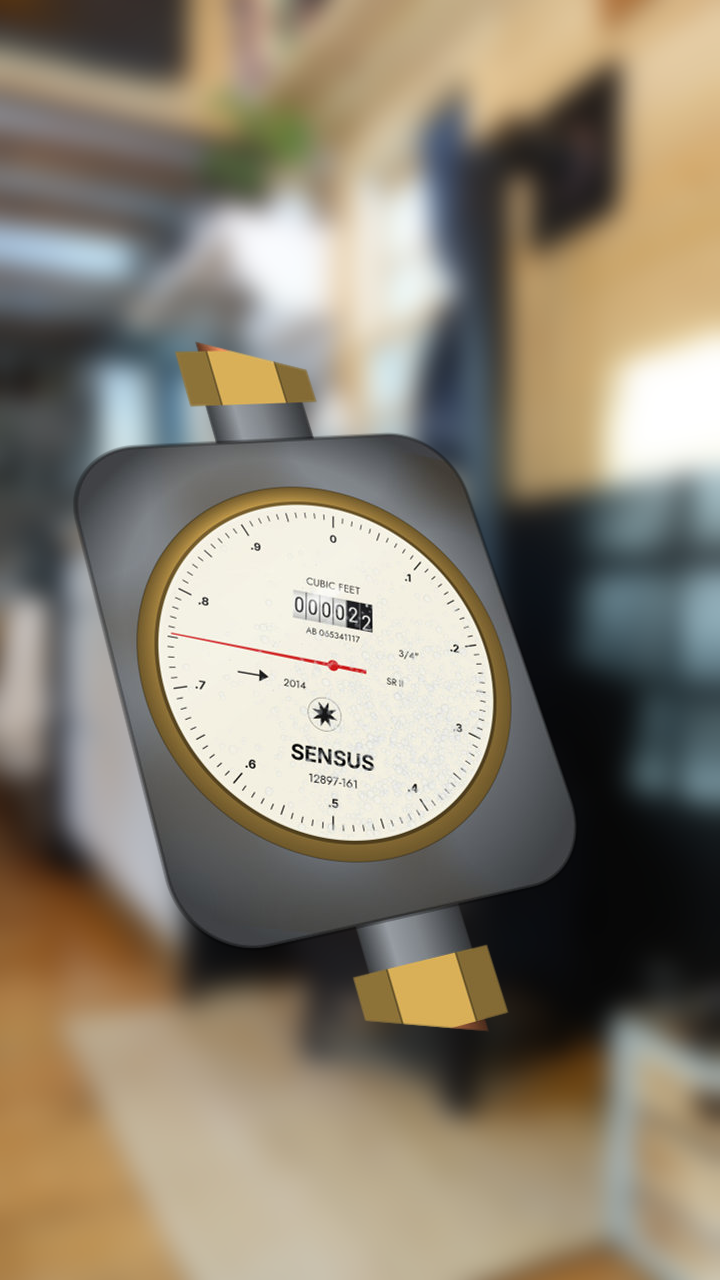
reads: value=21.75 unit=ft³
